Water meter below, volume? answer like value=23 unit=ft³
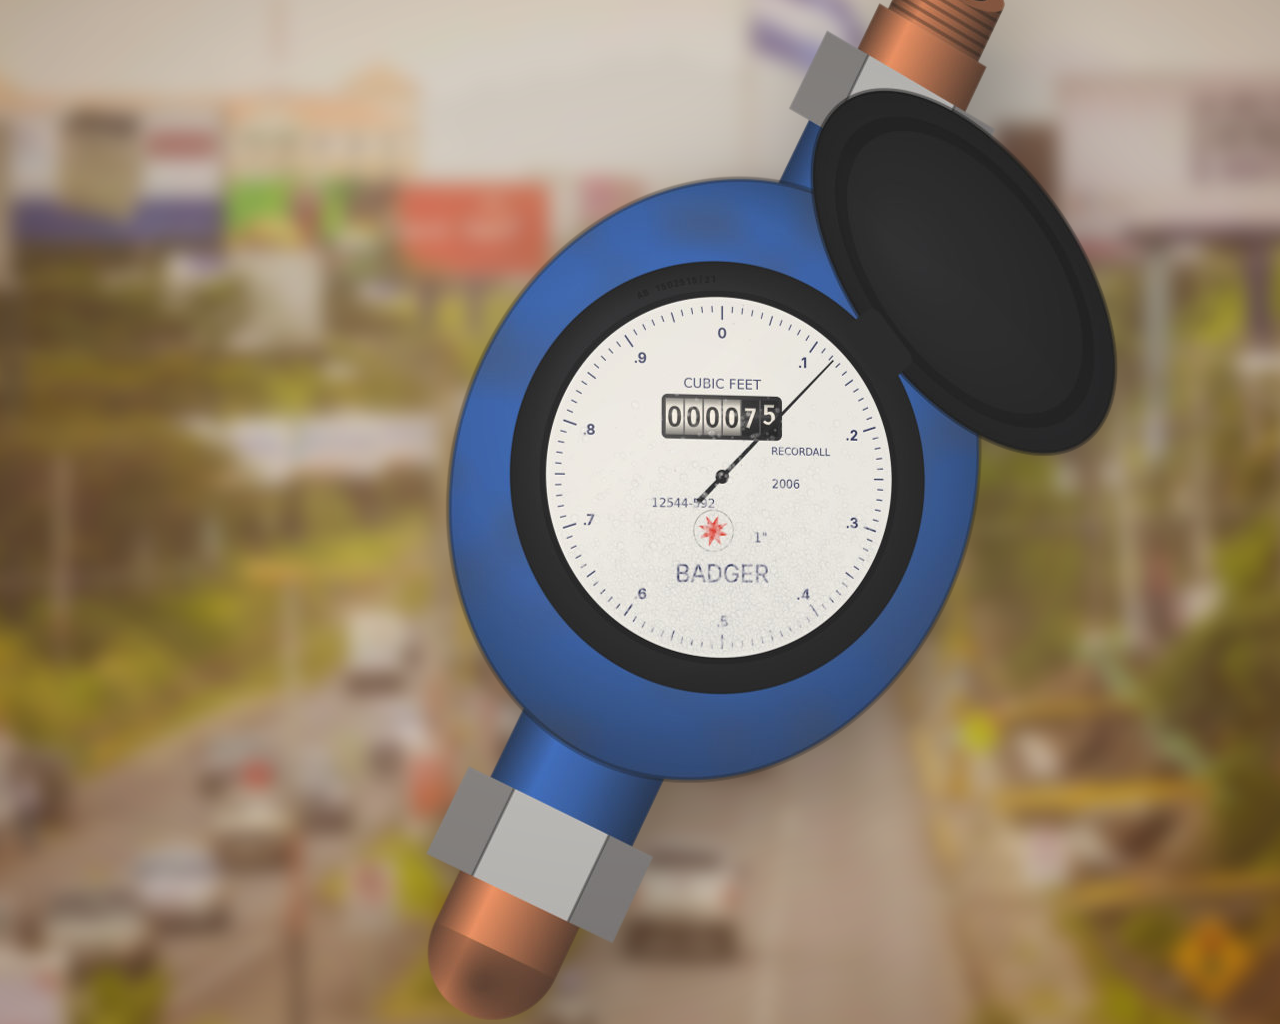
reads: value=75.12 unit=ft³
